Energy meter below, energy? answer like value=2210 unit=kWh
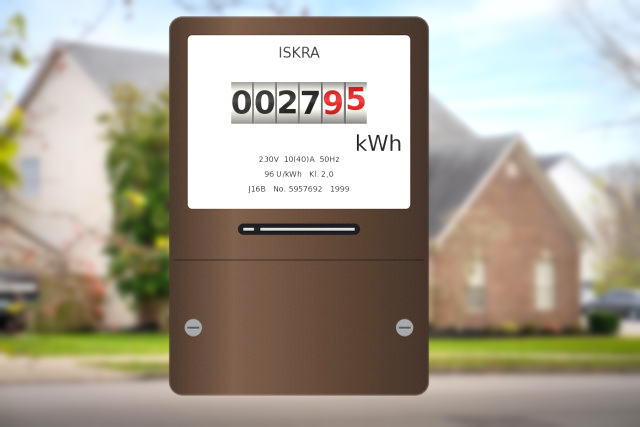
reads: value=27.95 unit=kWh
